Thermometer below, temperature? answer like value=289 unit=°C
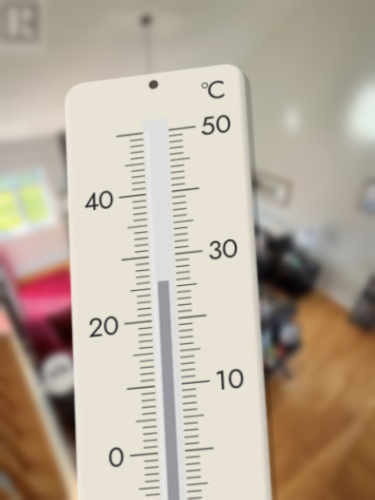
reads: value=26 unit=°C
